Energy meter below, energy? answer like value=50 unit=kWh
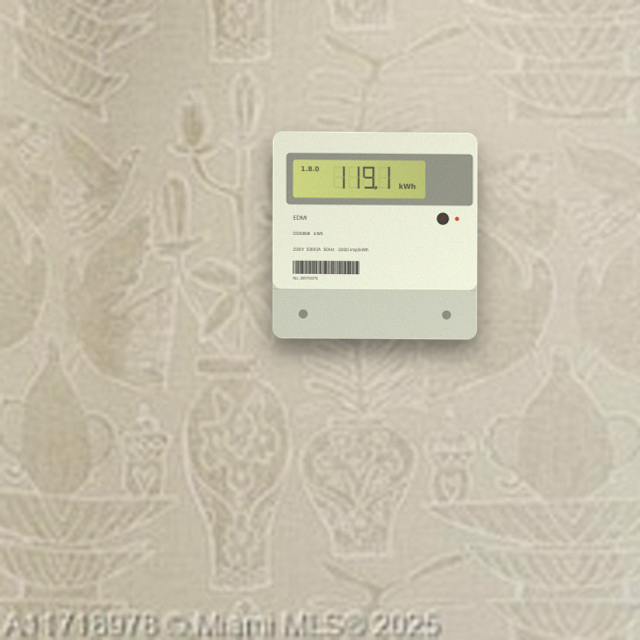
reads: value=119.1 unit=kWh
